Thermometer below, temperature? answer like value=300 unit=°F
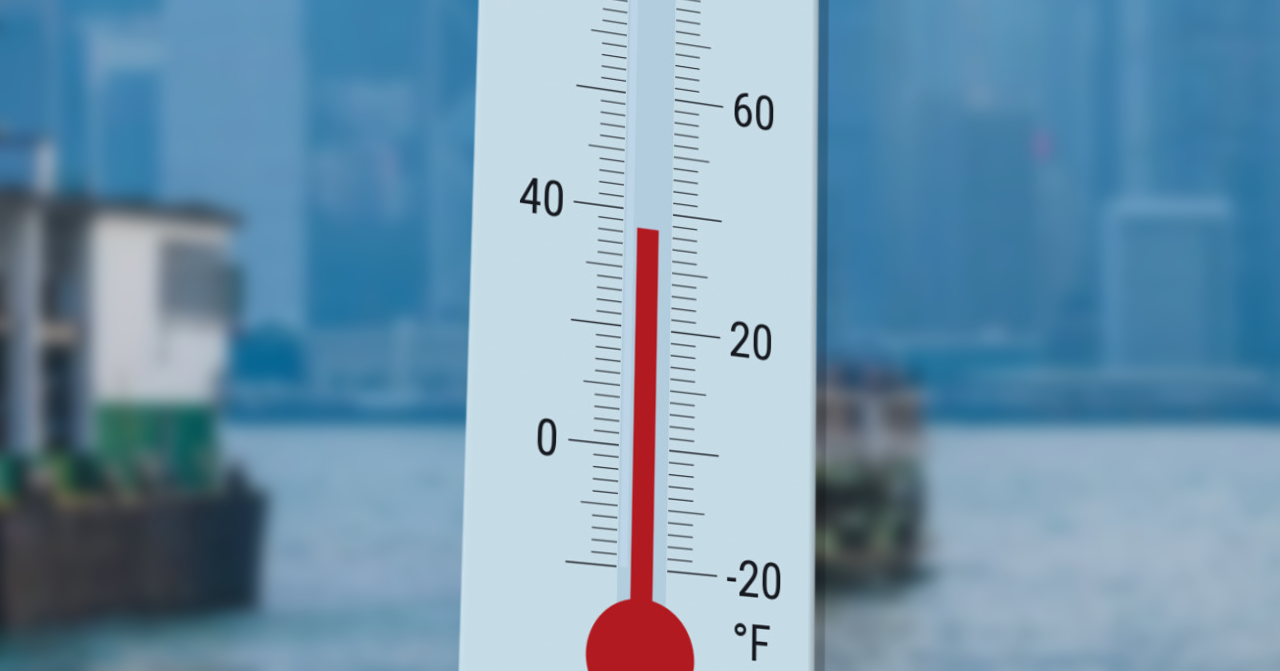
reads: value=37 unit=°F
